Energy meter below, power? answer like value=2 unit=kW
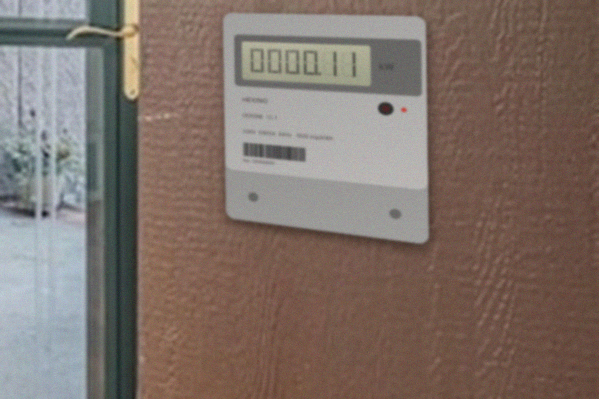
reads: value=0.11 unit=kW
